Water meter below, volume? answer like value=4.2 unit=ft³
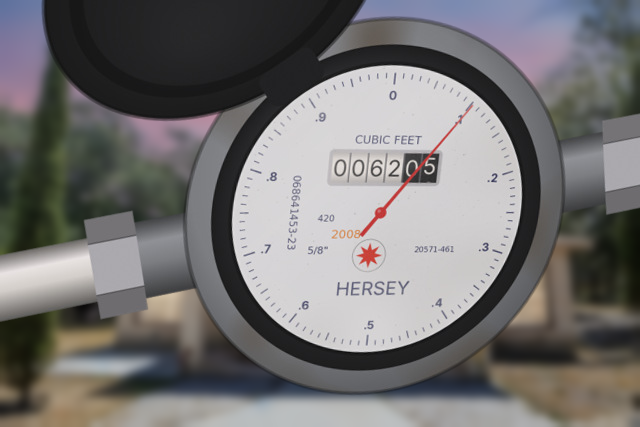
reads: value=6205.10 unit=ft³
